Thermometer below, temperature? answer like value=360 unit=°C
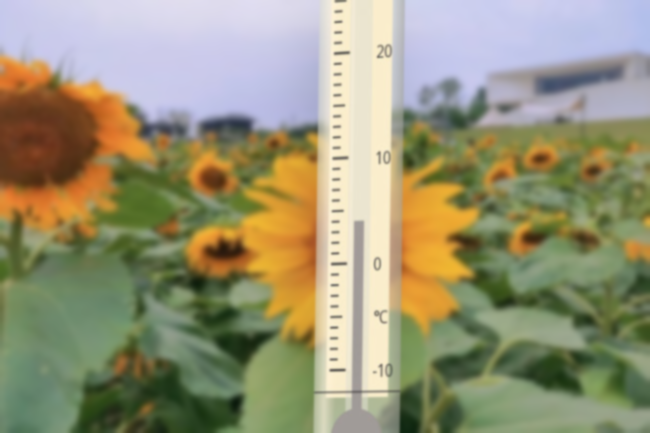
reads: value=4 unit=°C
